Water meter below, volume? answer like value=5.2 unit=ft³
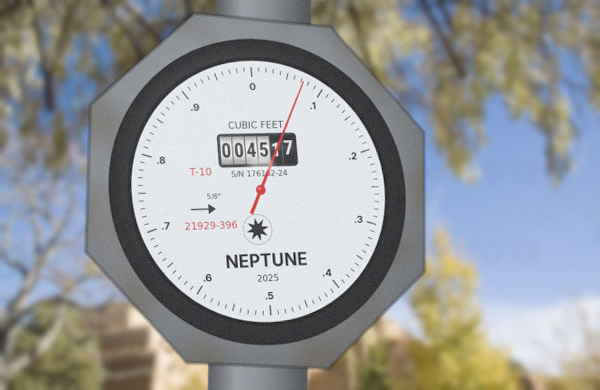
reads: value=4517.07 unit=ft³
